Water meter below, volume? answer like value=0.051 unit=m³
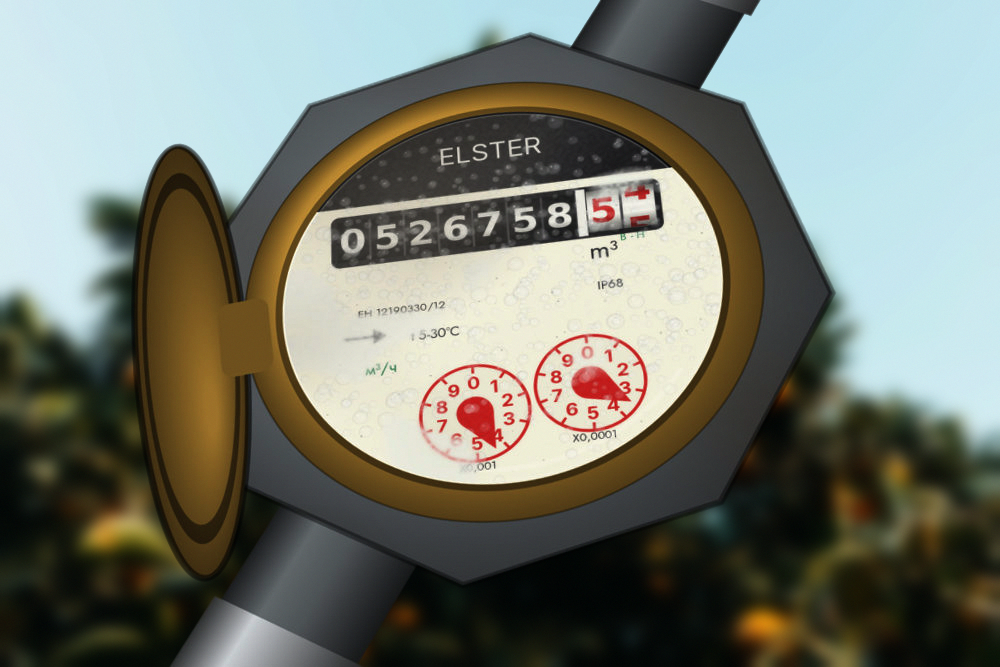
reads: value=526758.5443 unit=m³
